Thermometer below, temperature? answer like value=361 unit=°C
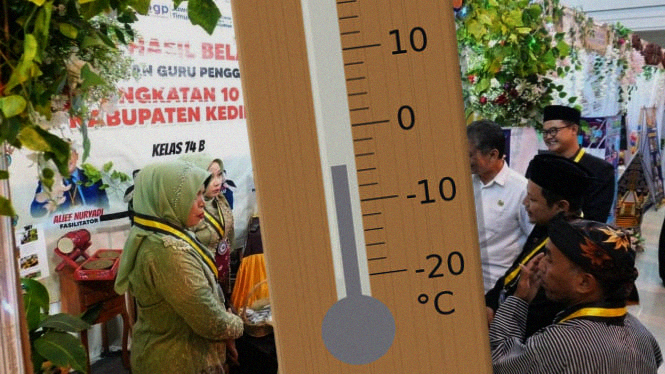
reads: value=-5 unit=°C
